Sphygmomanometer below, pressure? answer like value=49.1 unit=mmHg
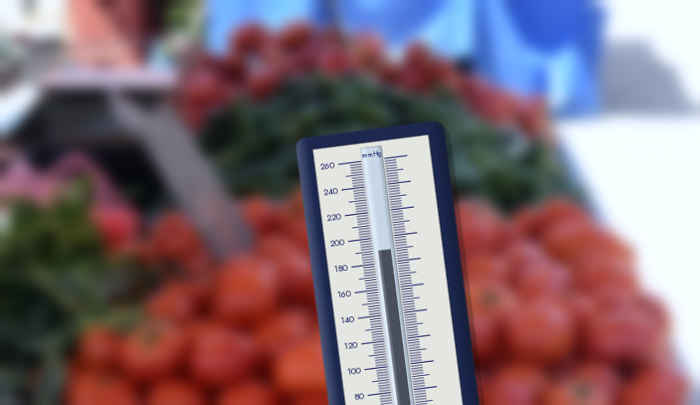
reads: value=190 unit=mmHg
